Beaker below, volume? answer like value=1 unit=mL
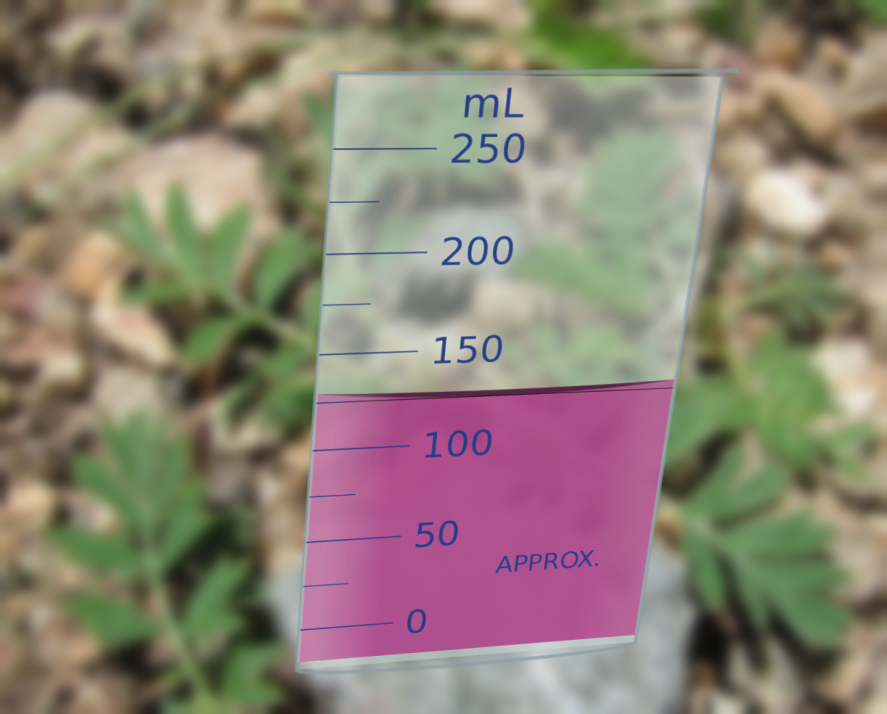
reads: value=125 unit=mL
